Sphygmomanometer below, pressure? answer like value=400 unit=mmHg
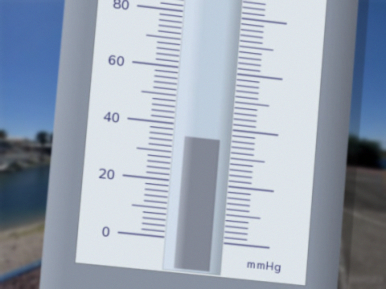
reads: value=36 unit=mmHg
